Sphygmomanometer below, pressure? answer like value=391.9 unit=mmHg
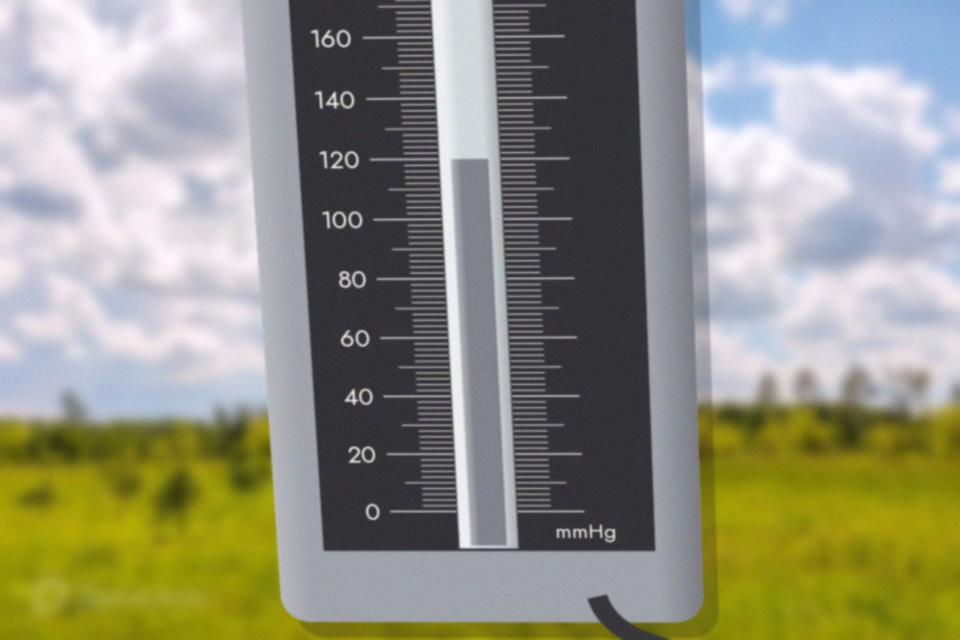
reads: value=120 unit=mmHg
